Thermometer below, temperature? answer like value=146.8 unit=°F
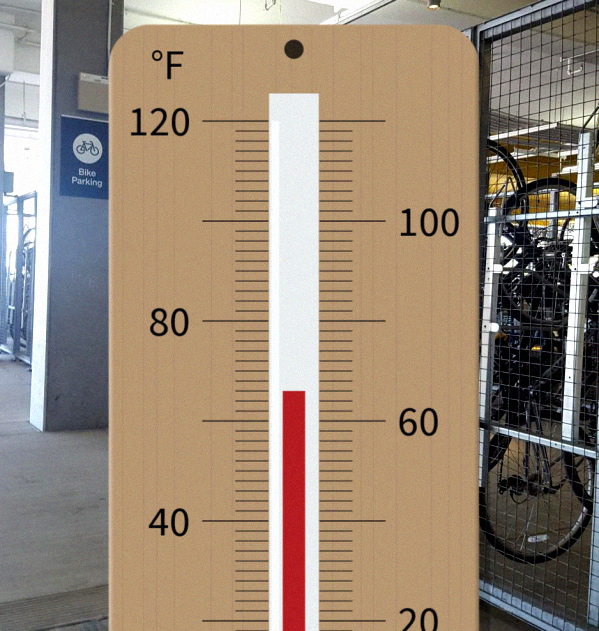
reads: value=66 unit=°F
